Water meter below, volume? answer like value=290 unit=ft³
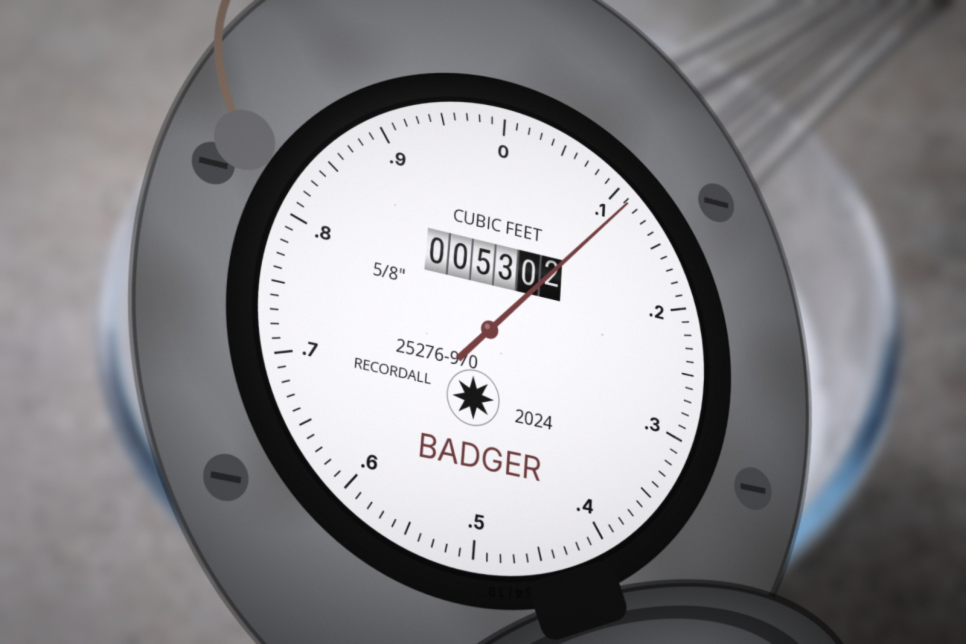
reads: value=5302.11 unit=ft³
